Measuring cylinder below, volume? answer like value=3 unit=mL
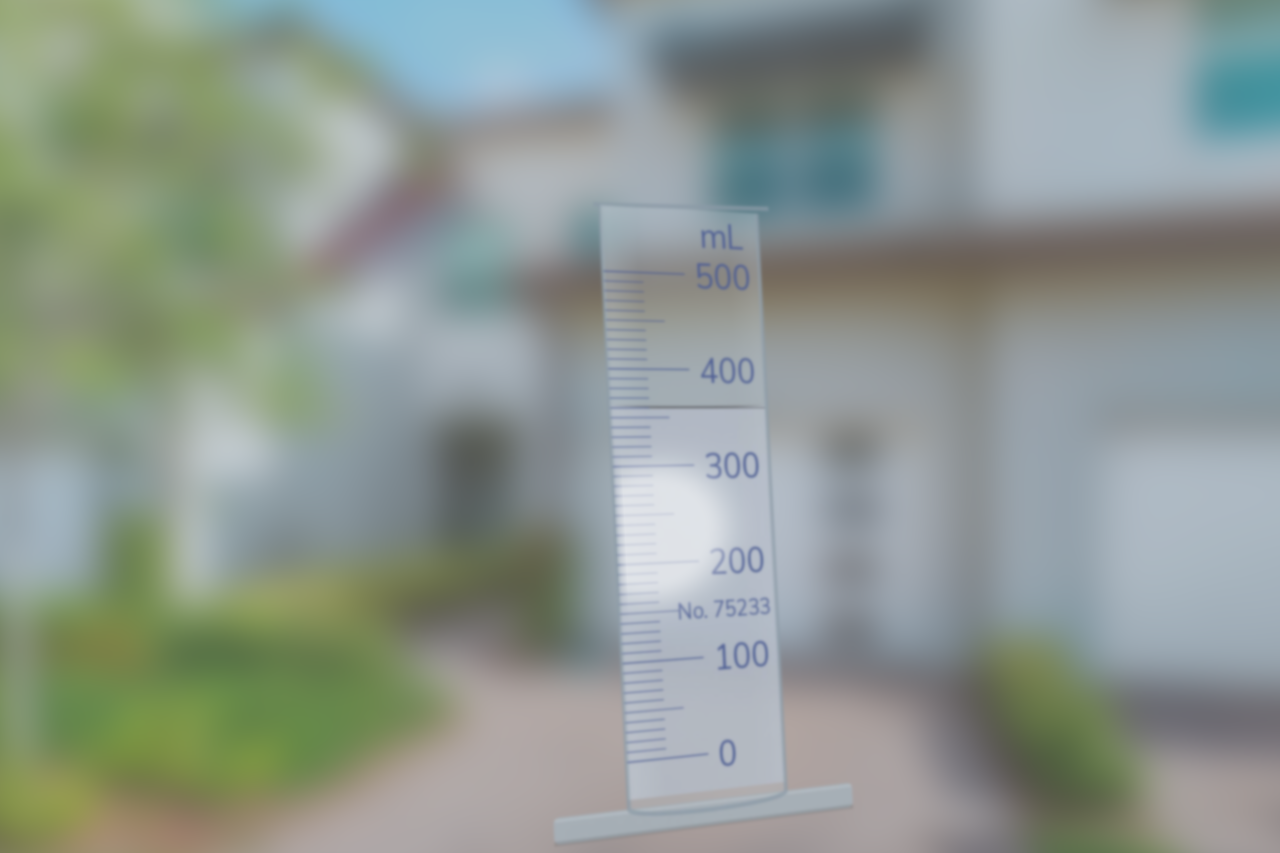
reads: value=360 unit=mL
